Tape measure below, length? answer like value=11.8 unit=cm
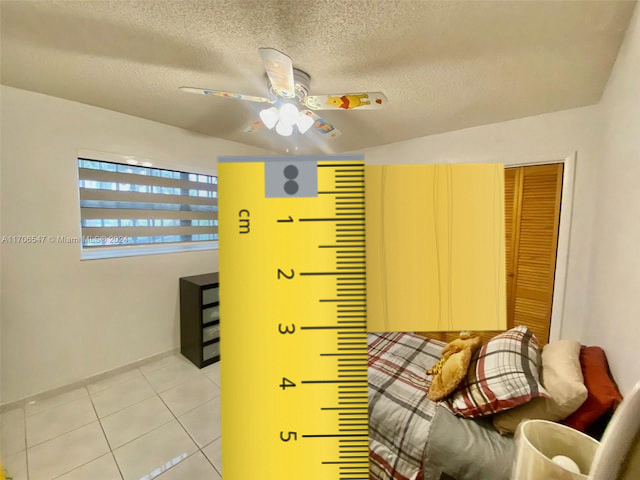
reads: value=3.1 unit=cm
